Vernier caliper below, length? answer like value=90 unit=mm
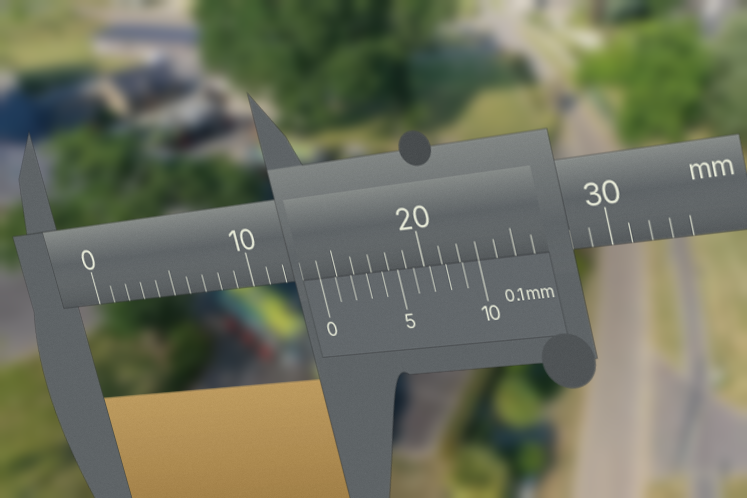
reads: value=14.0 unit=mm
